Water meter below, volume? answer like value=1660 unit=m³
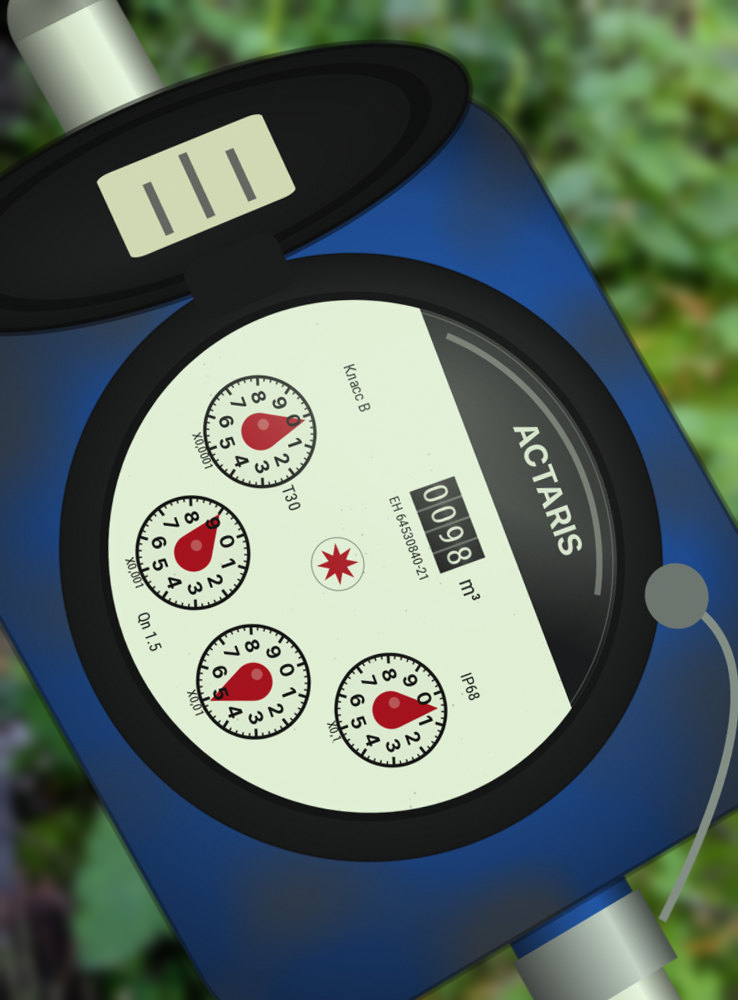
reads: value=98.0490 unit=m³
